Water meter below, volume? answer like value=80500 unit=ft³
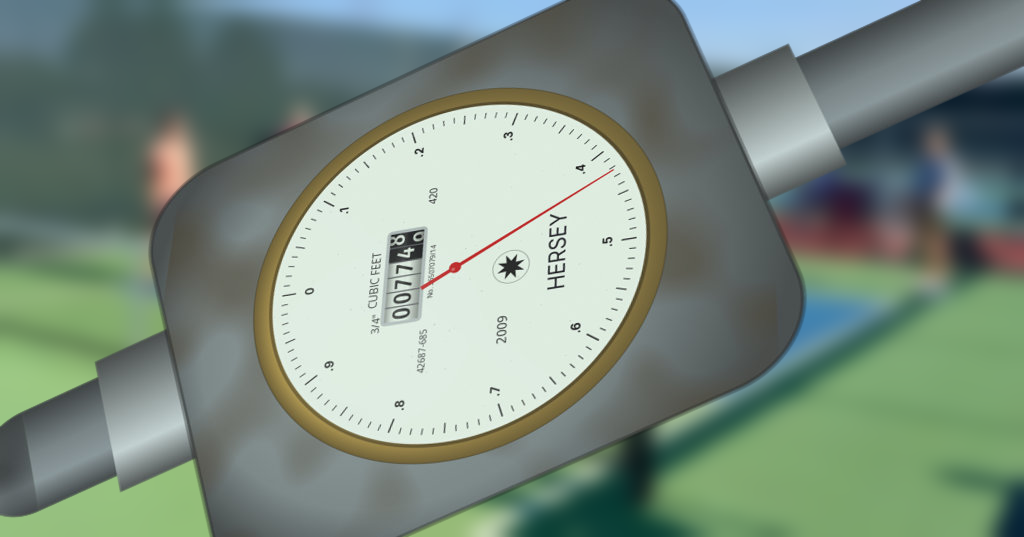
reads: value=7748.42 unit=ft³
